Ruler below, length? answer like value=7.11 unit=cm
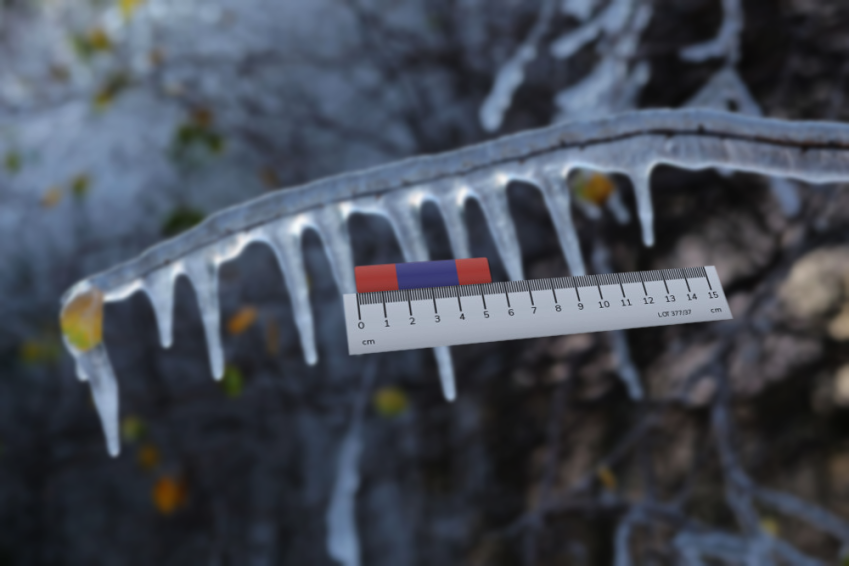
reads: value=5.5 unit=cm
